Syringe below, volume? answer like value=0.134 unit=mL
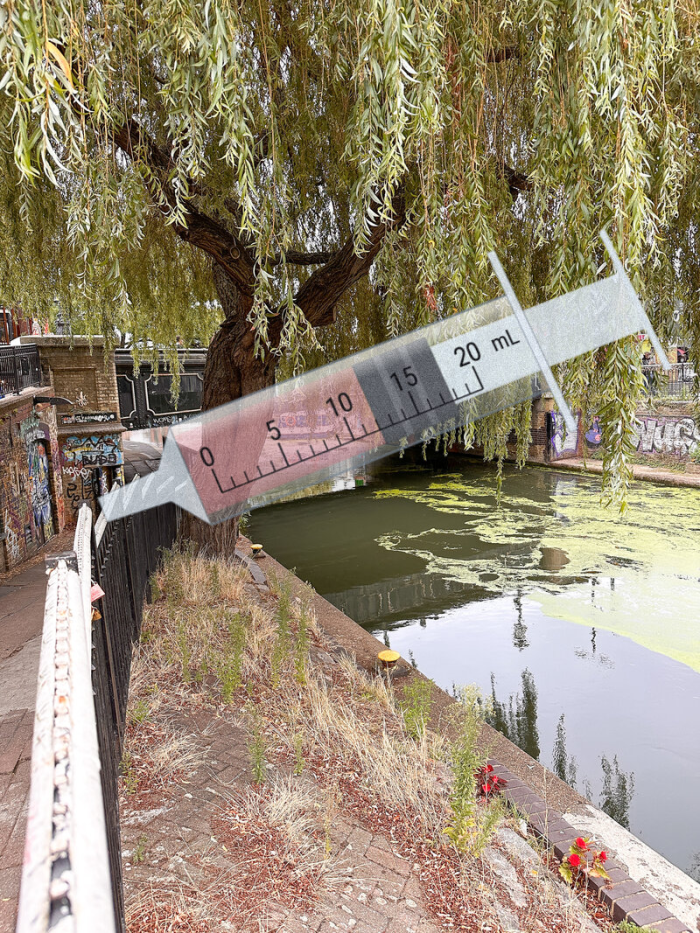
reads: value=12 unit=mL
